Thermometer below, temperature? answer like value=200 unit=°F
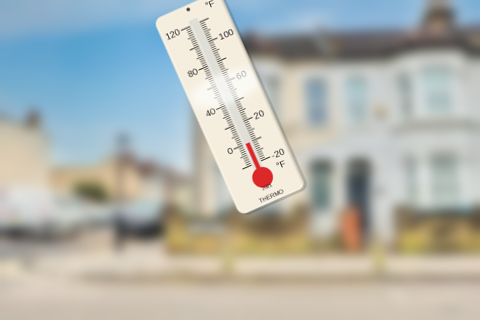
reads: value=0 unit=°F
